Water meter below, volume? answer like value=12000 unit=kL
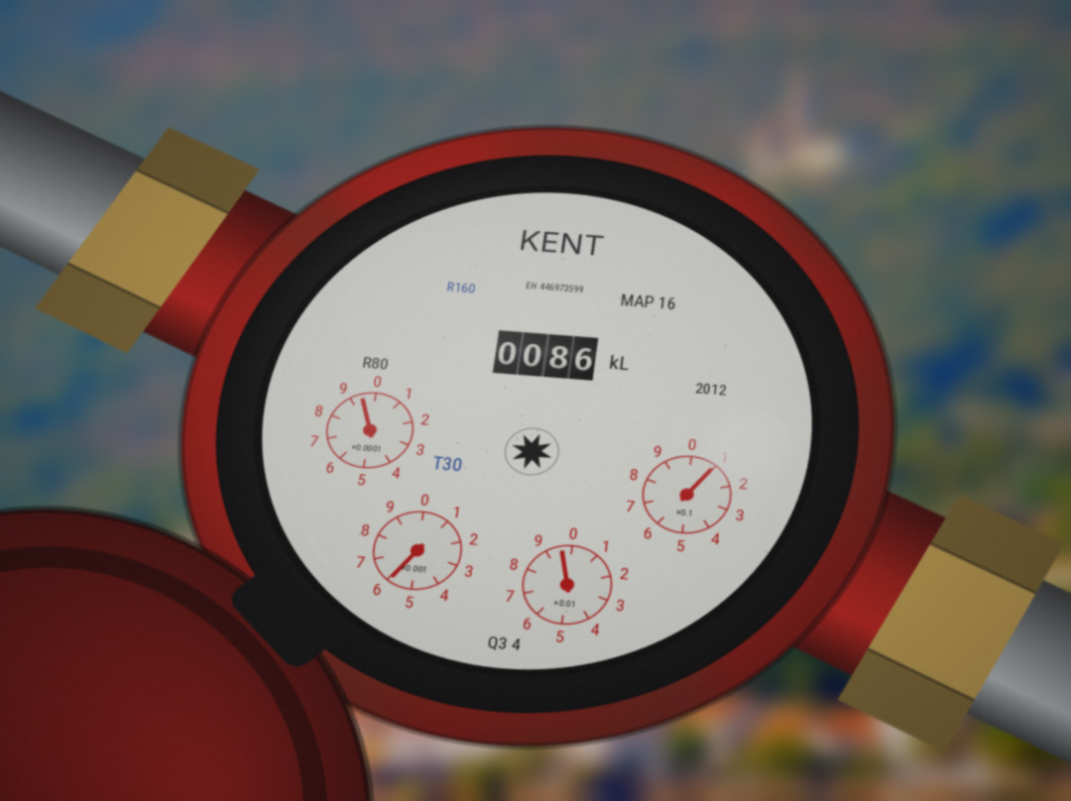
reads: value=86.0959 unit=kL
